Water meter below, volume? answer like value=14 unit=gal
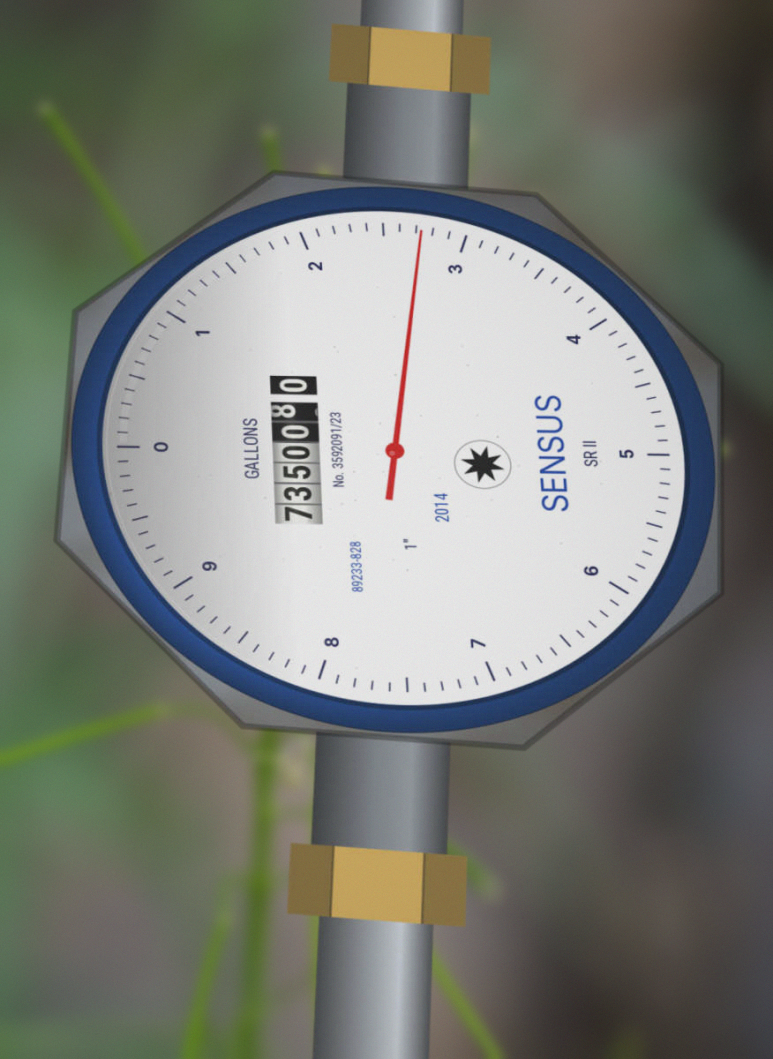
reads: value=7350082.7 unit=gal
